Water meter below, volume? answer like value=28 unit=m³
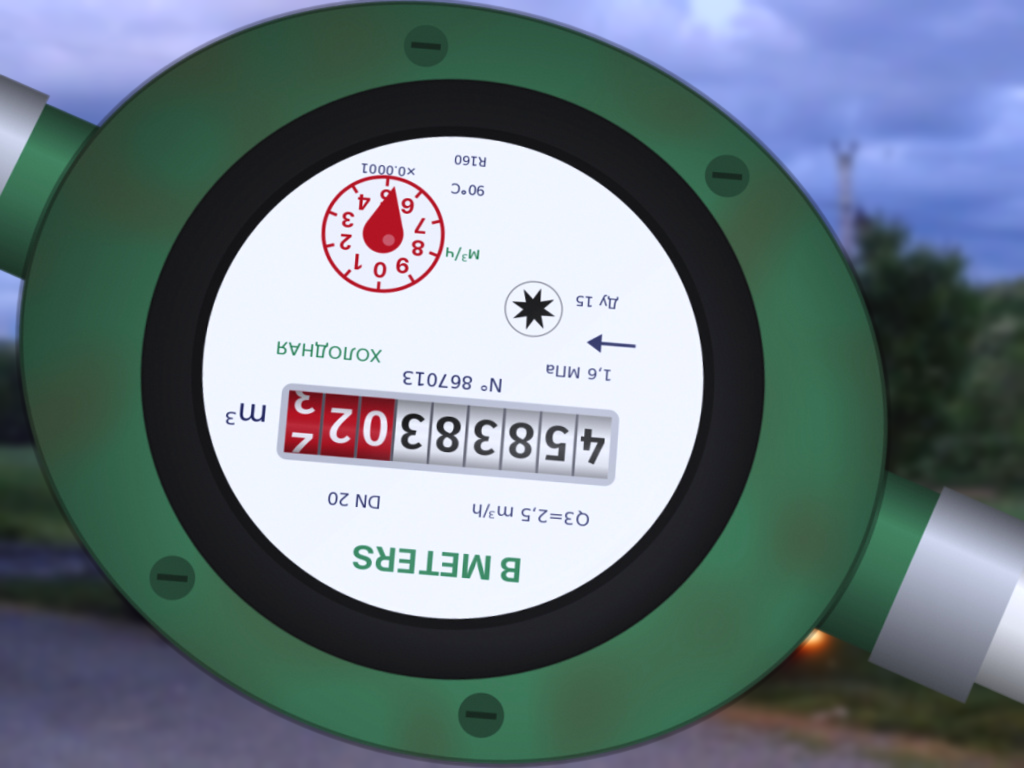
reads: value=458383.0225 unit=m³
